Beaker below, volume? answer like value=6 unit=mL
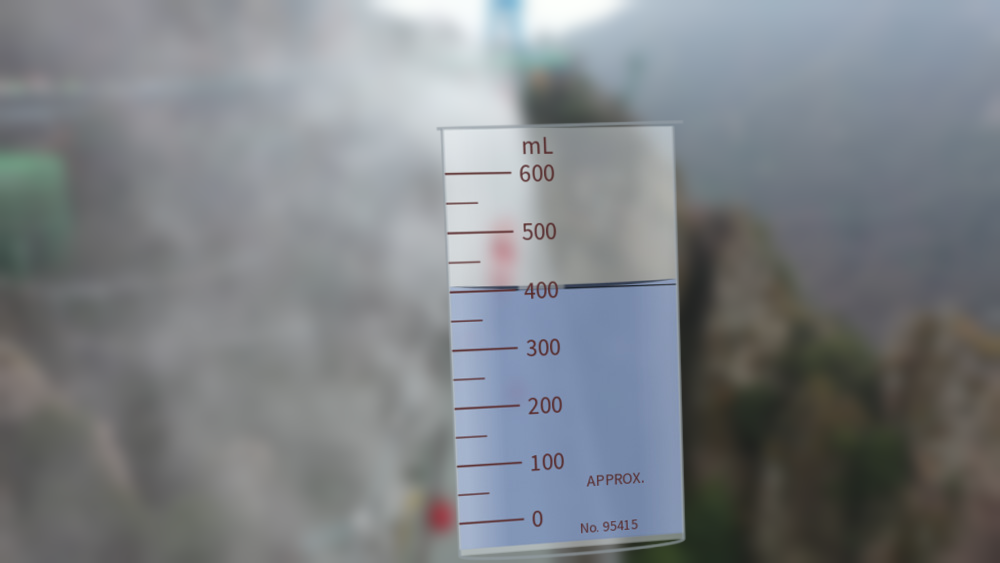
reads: value=400 unit=mL
